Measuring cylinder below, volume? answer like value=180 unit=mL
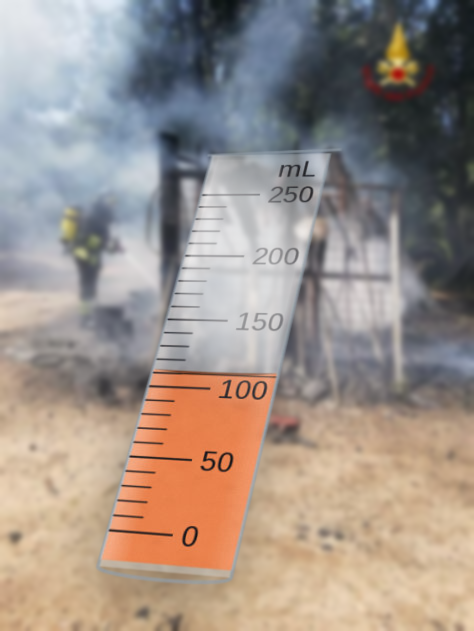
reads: value=110 unit=mL
